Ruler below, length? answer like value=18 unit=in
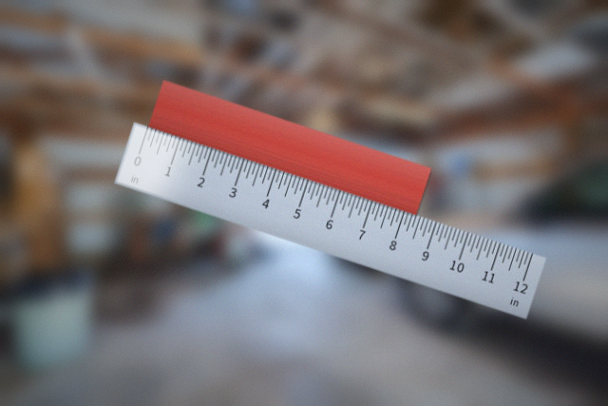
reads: value=8.375 unit=in
